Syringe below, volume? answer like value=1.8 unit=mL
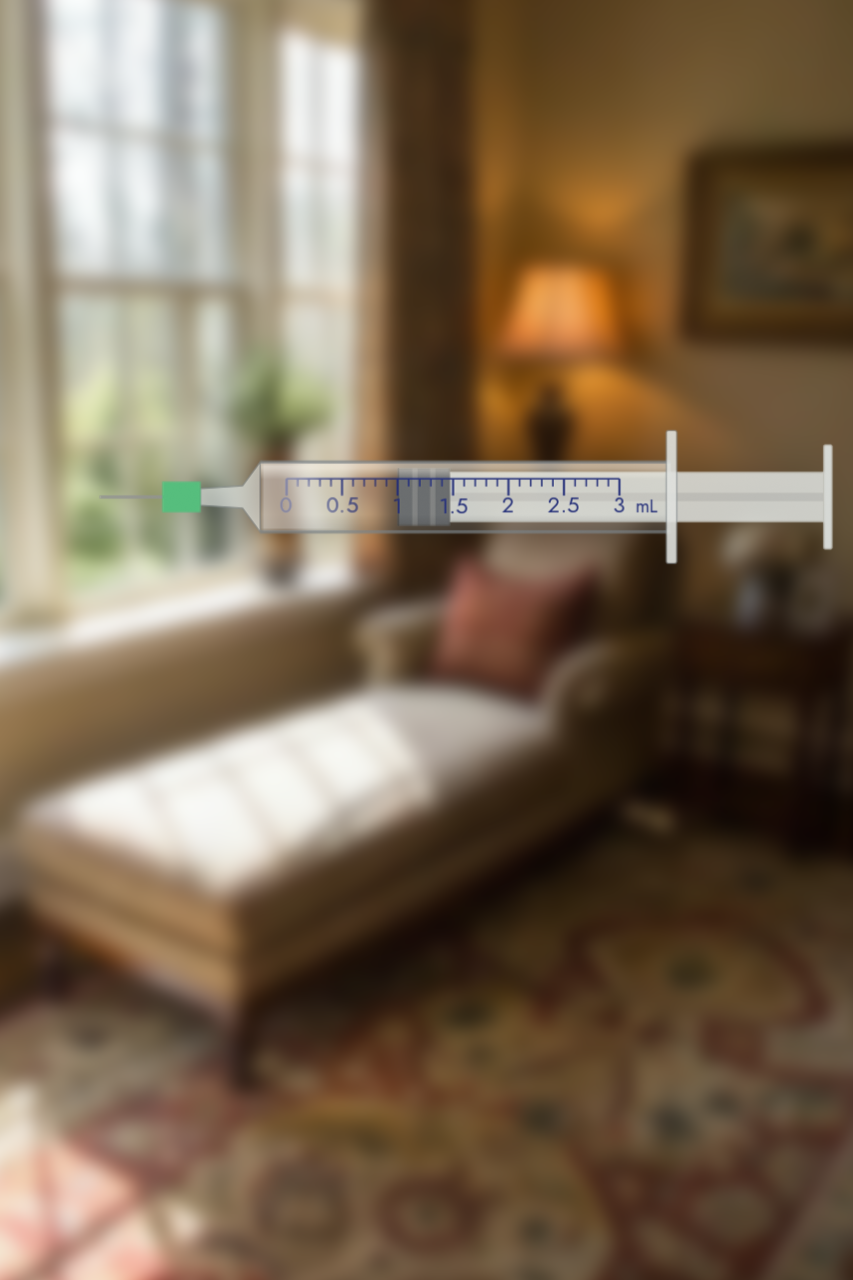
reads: value=1 unit=mL
